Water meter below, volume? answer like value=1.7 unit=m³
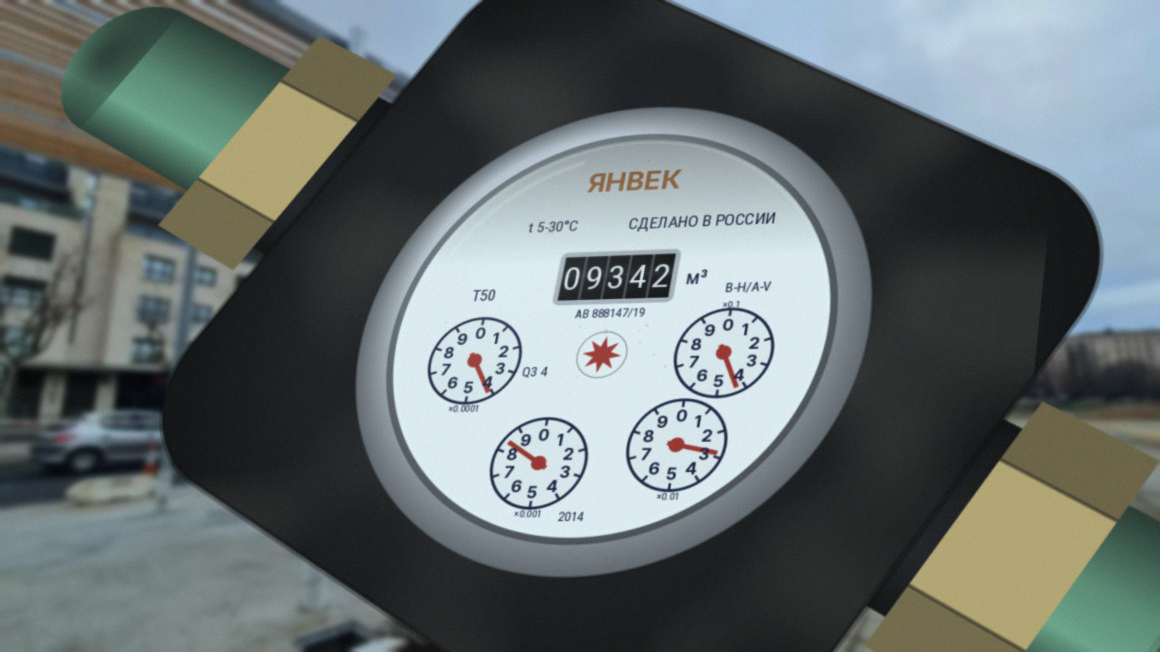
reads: value=9342.4284 unit=m³
